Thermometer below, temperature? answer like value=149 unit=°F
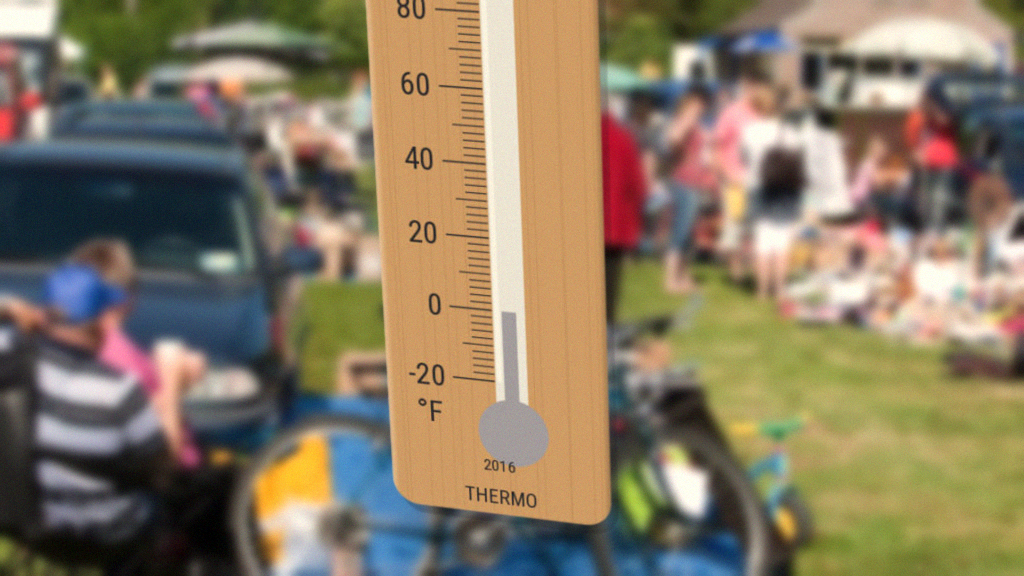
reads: value=0 unit=°F
